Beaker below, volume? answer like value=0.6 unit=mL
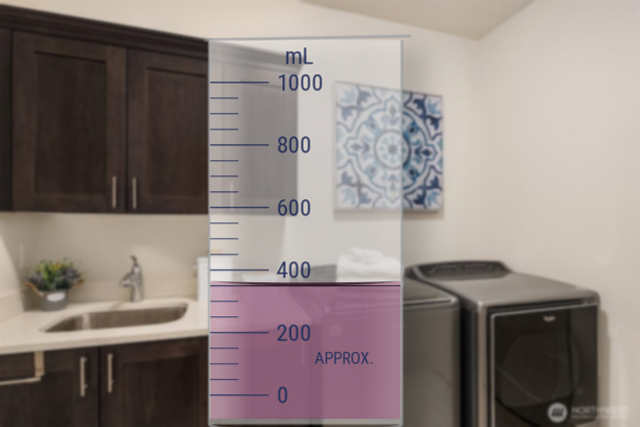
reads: value=350 unit=mL
